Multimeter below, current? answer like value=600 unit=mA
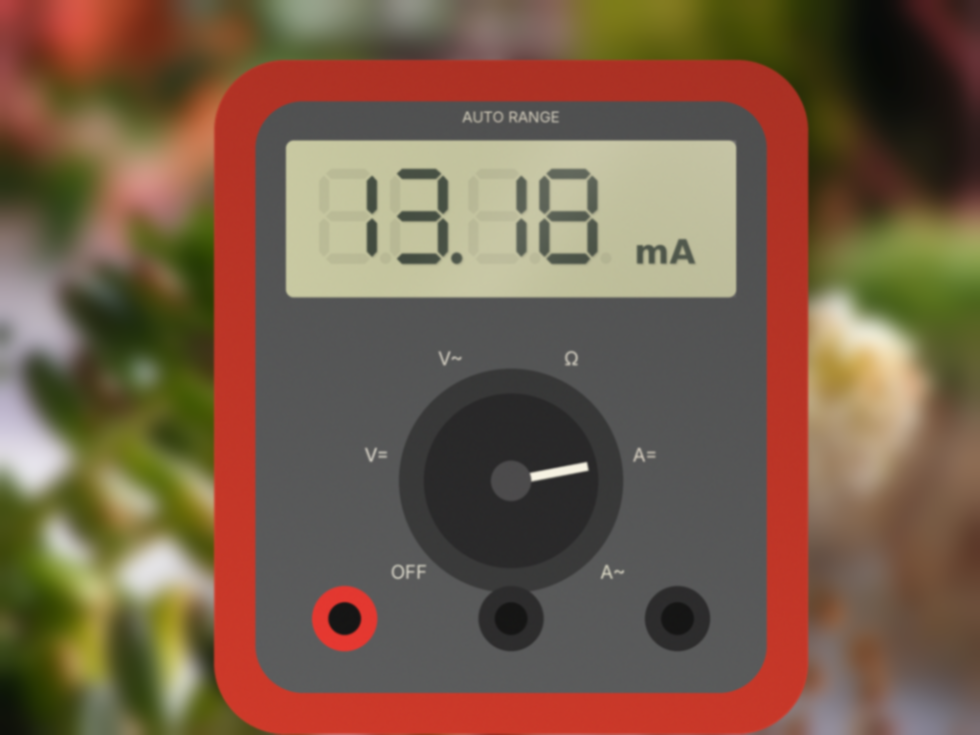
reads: value=13.18 unit=mA
